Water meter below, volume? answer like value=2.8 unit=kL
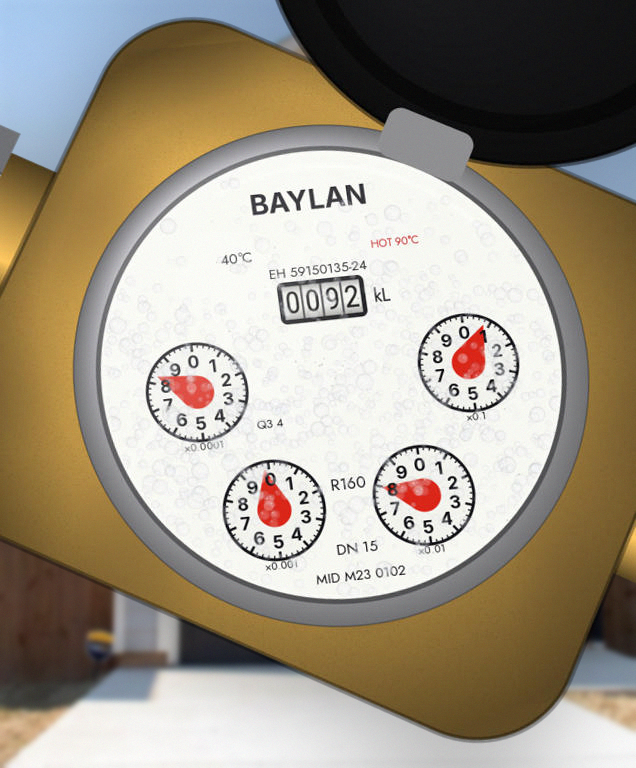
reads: value=92.0798 unit=kL
